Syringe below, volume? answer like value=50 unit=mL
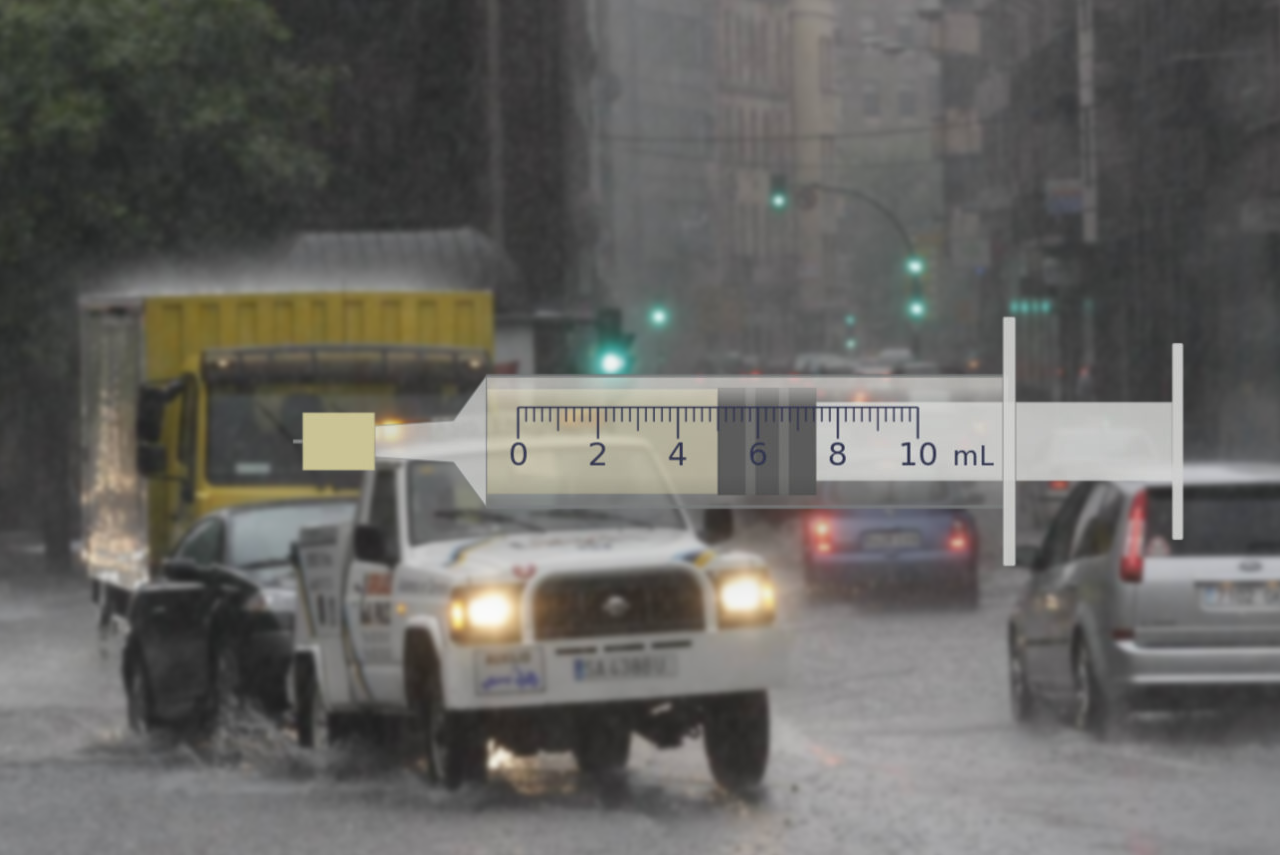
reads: value=5 unit=mL
